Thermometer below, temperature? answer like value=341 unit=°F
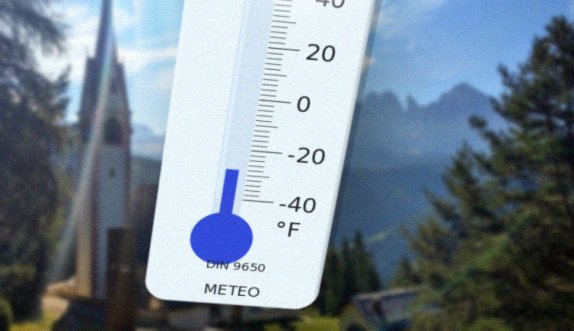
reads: value=-28 unit=°F
